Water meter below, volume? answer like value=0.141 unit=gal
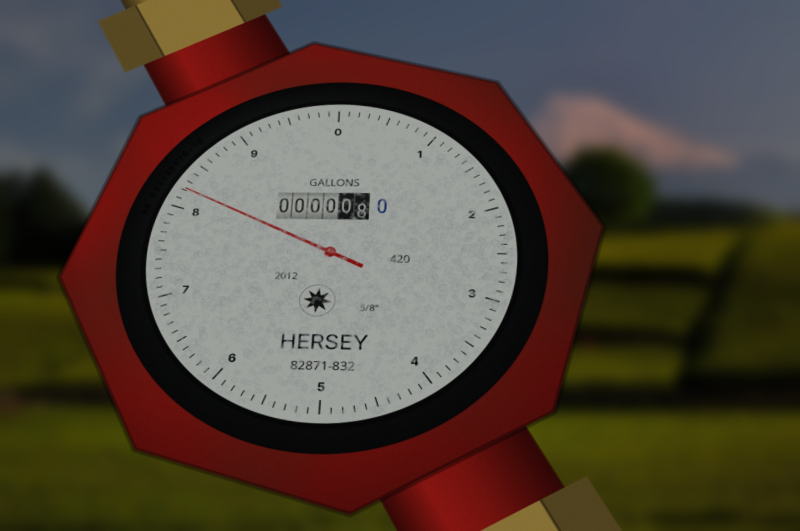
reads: value=78.2 unit=gal
